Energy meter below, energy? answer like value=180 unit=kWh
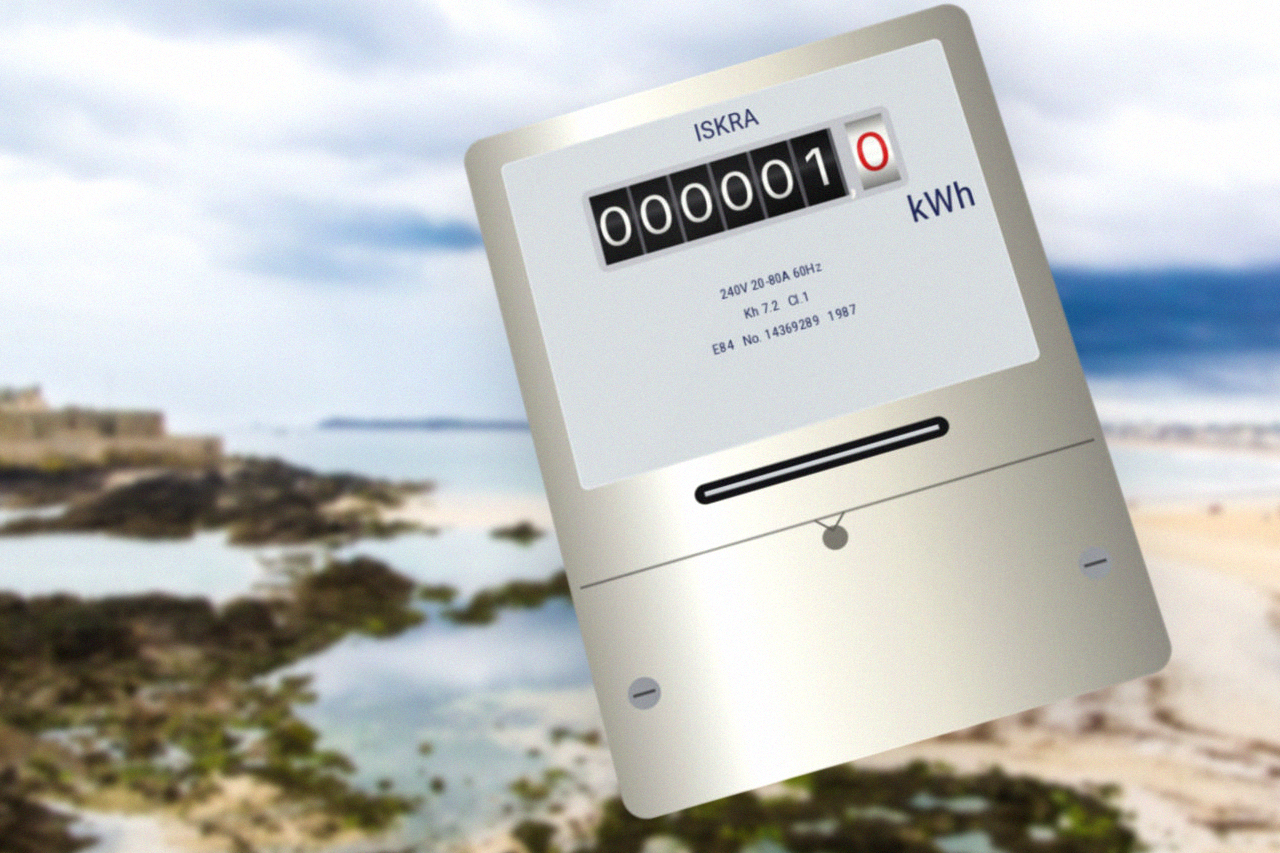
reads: value=1.0 unit=kWh
